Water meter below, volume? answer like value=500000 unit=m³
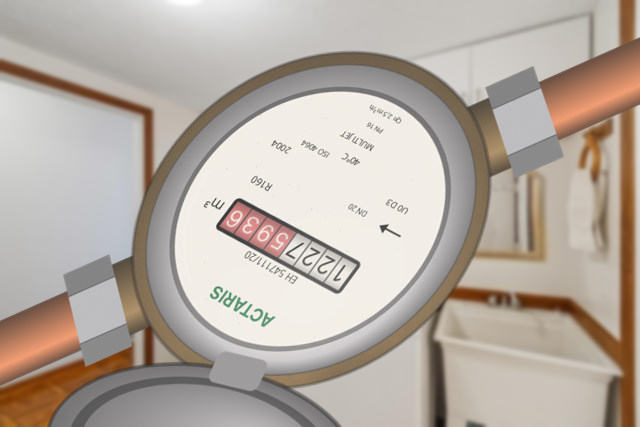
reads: value=1227.5936 unit=m³
